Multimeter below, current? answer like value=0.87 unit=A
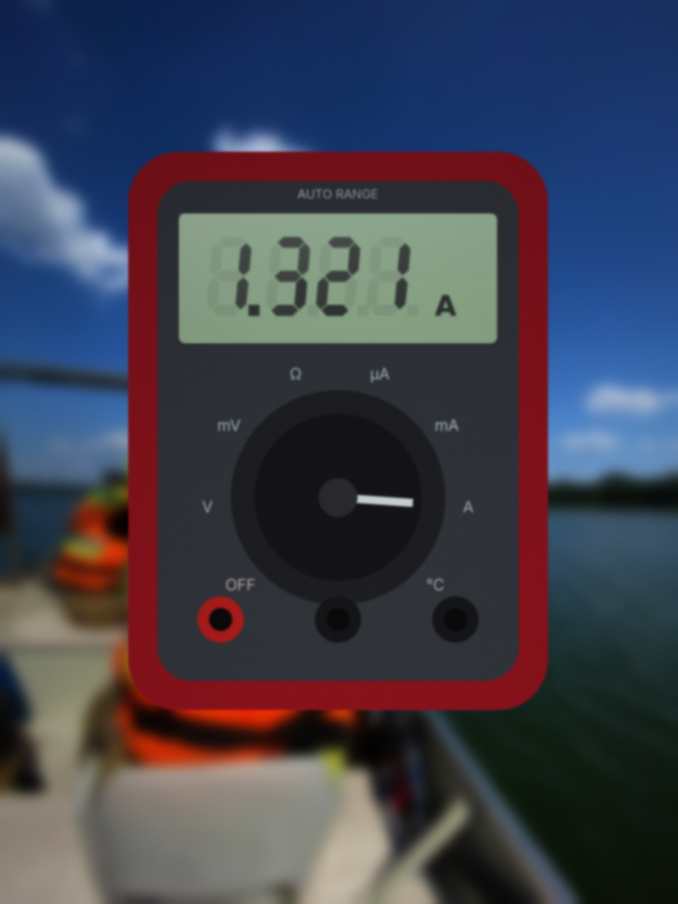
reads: value=1.321 unit=A
